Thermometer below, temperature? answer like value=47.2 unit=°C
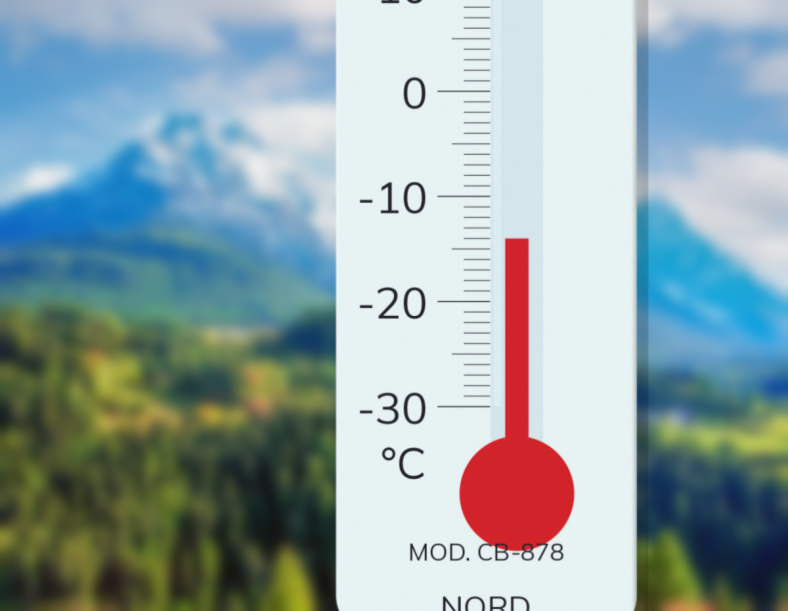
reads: value=-14 unit=°C
